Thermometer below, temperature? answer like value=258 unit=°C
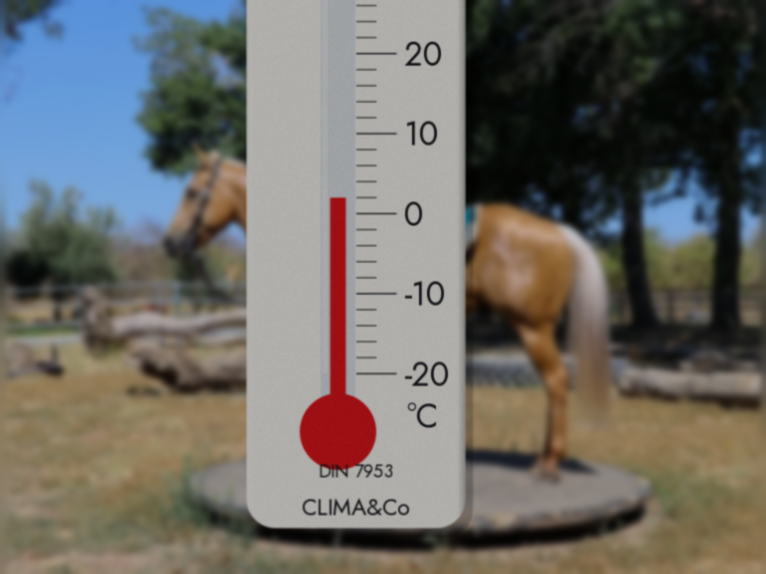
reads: value=2 unit=°C
